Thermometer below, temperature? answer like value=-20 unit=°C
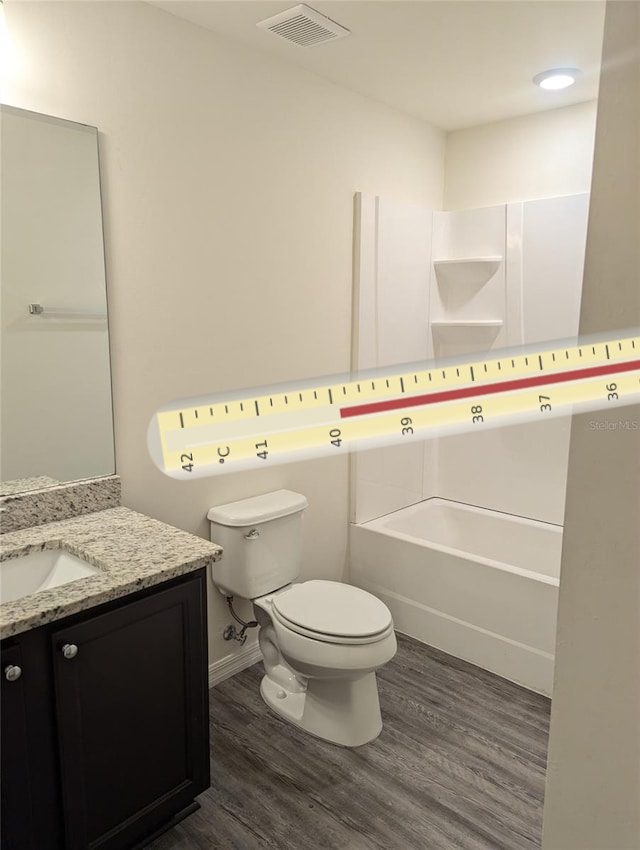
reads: value=39.9 unit=°C
